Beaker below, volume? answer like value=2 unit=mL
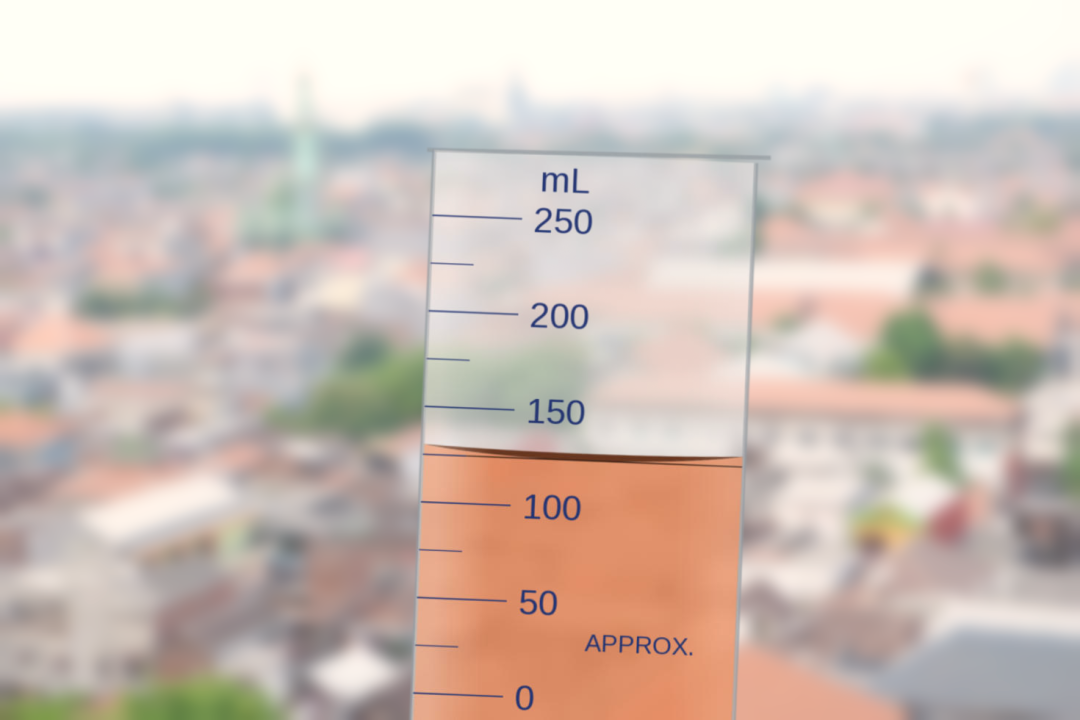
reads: value=125 unit=mL
